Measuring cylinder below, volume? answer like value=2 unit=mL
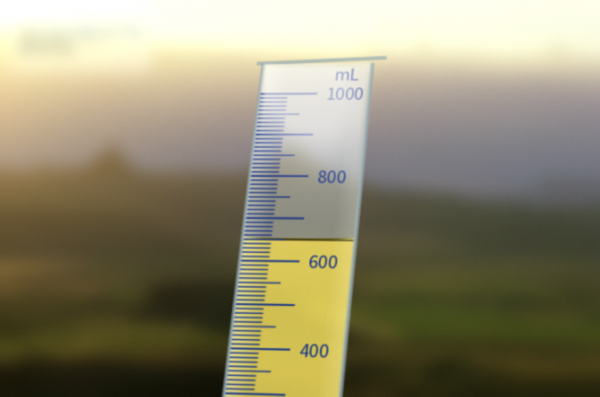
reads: value=650 unit=mL
